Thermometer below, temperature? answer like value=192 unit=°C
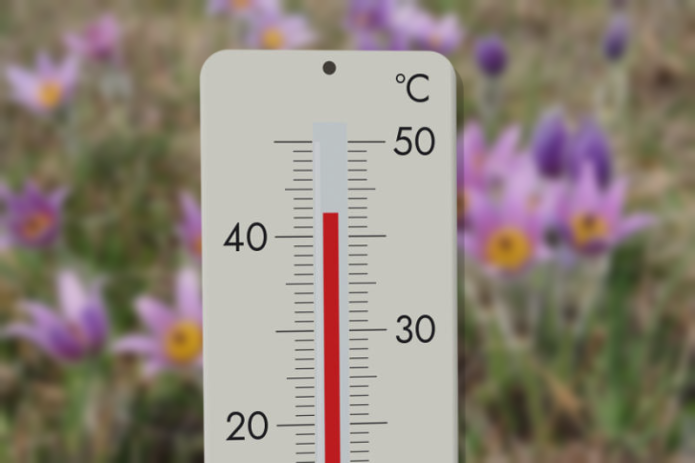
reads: value=42.5 unit=°C
